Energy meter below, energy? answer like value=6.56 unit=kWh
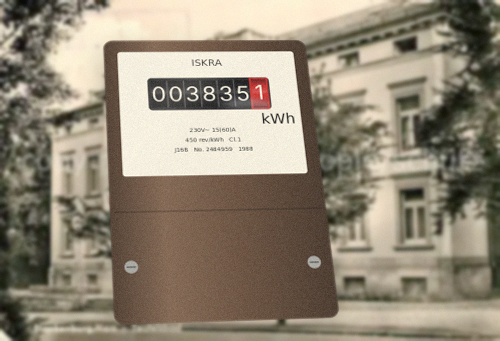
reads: value=3835.1 unit=kWh
